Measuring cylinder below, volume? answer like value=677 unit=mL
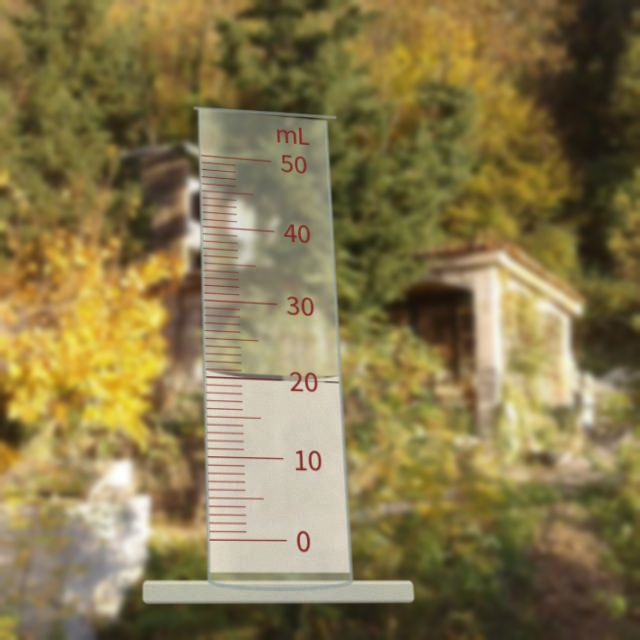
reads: value=20 unit=mL
